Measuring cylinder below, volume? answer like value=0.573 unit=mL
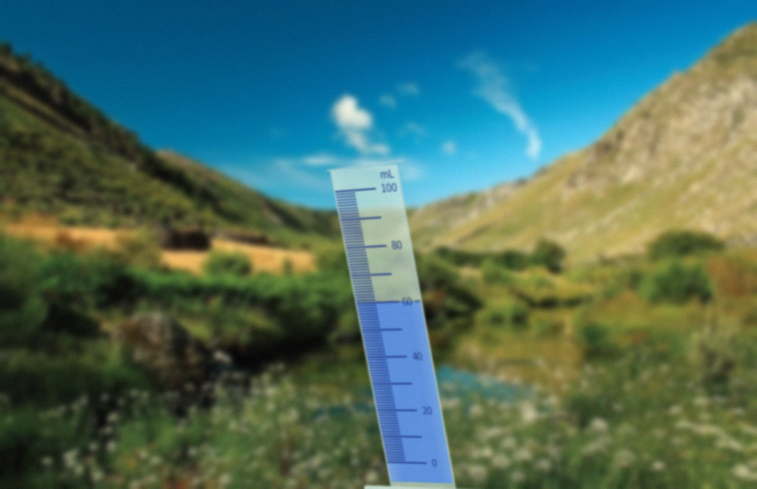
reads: value=60 unit=mL
